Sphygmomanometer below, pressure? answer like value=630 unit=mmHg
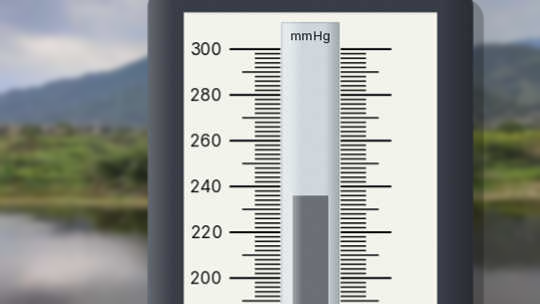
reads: value=236 unit=mmHg
